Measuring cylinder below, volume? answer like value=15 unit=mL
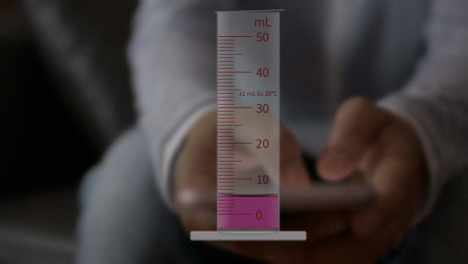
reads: value=5 unit=mL
